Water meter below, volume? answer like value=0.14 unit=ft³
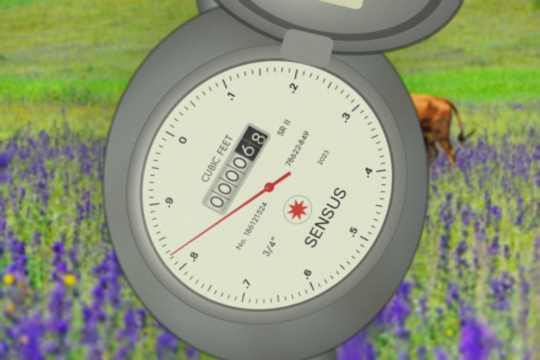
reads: value=67.82 unit=ft³
